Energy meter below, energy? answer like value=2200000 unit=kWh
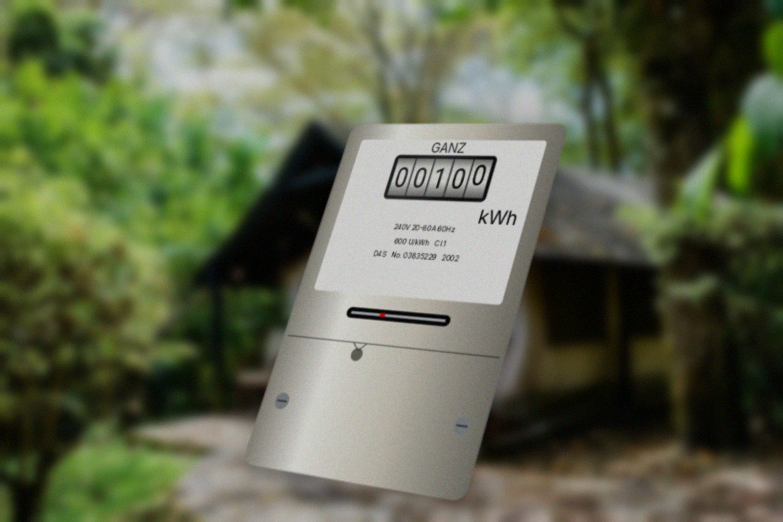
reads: value=100 unit=kWh
